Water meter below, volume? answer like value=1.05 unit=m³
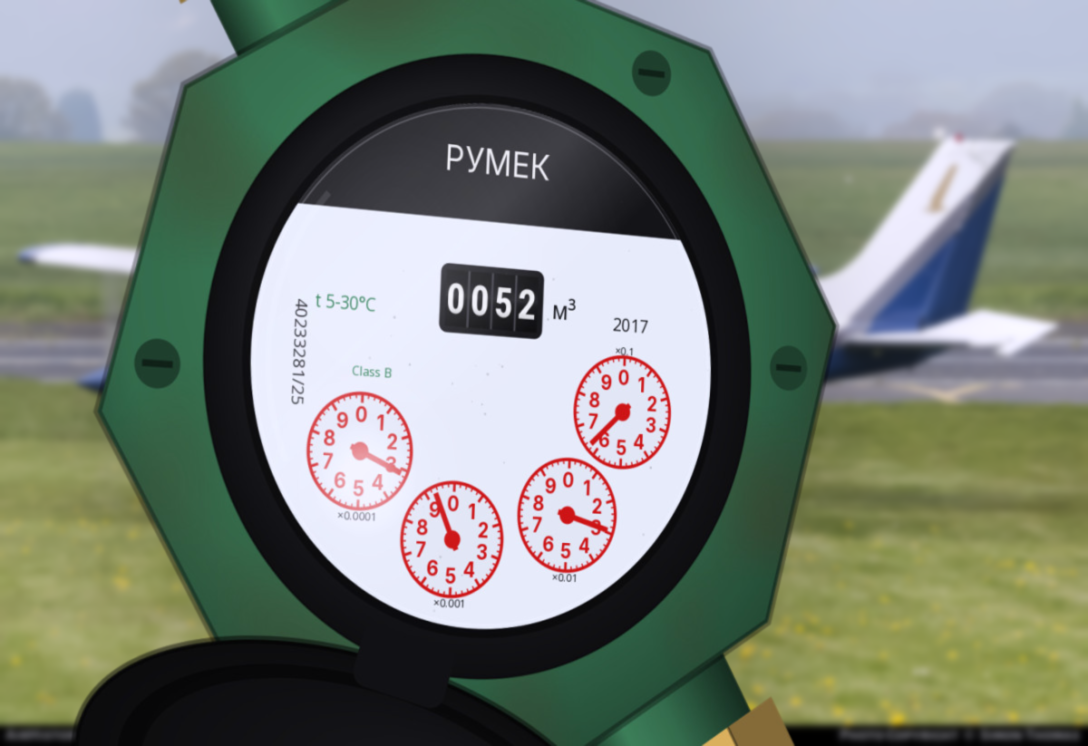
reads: value=52.6293 unit=m³
